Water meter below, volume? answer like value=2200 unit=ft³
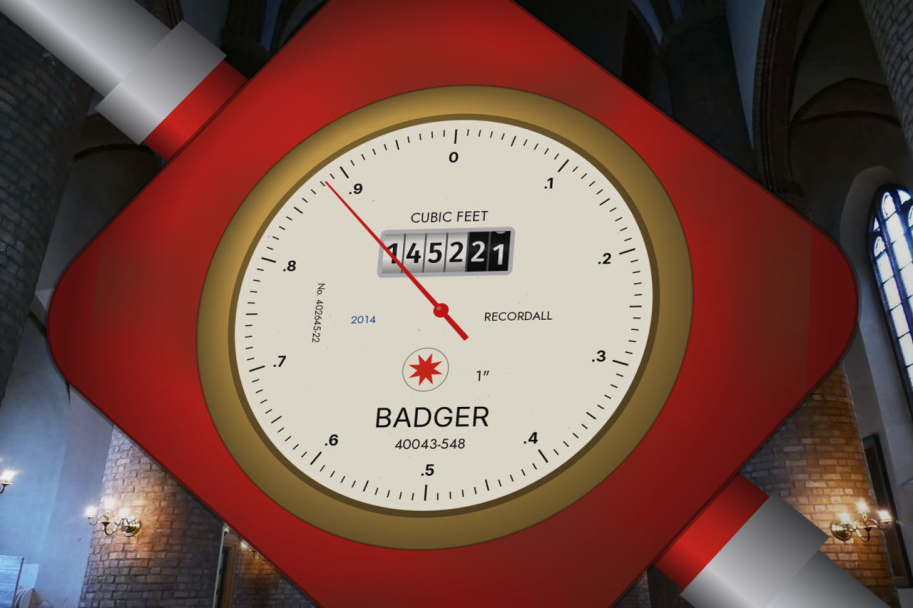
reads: value=145220.88 unit=ft³
